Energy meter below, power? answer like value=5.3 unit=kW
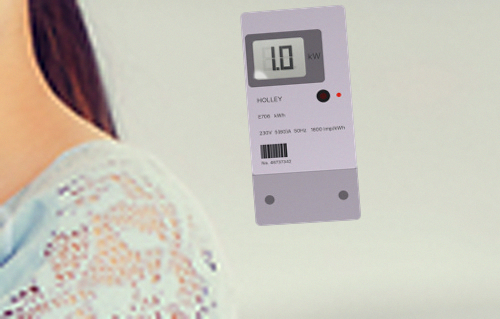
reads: value=1.0 unit=kW
